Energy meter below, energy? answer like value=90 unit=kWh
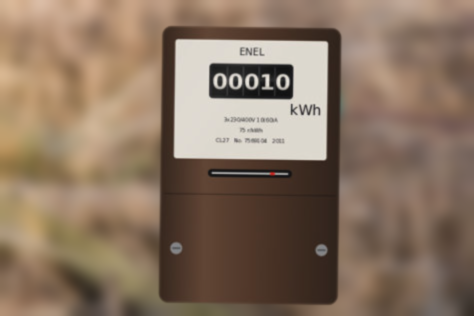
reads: value=10 unit=kWh
